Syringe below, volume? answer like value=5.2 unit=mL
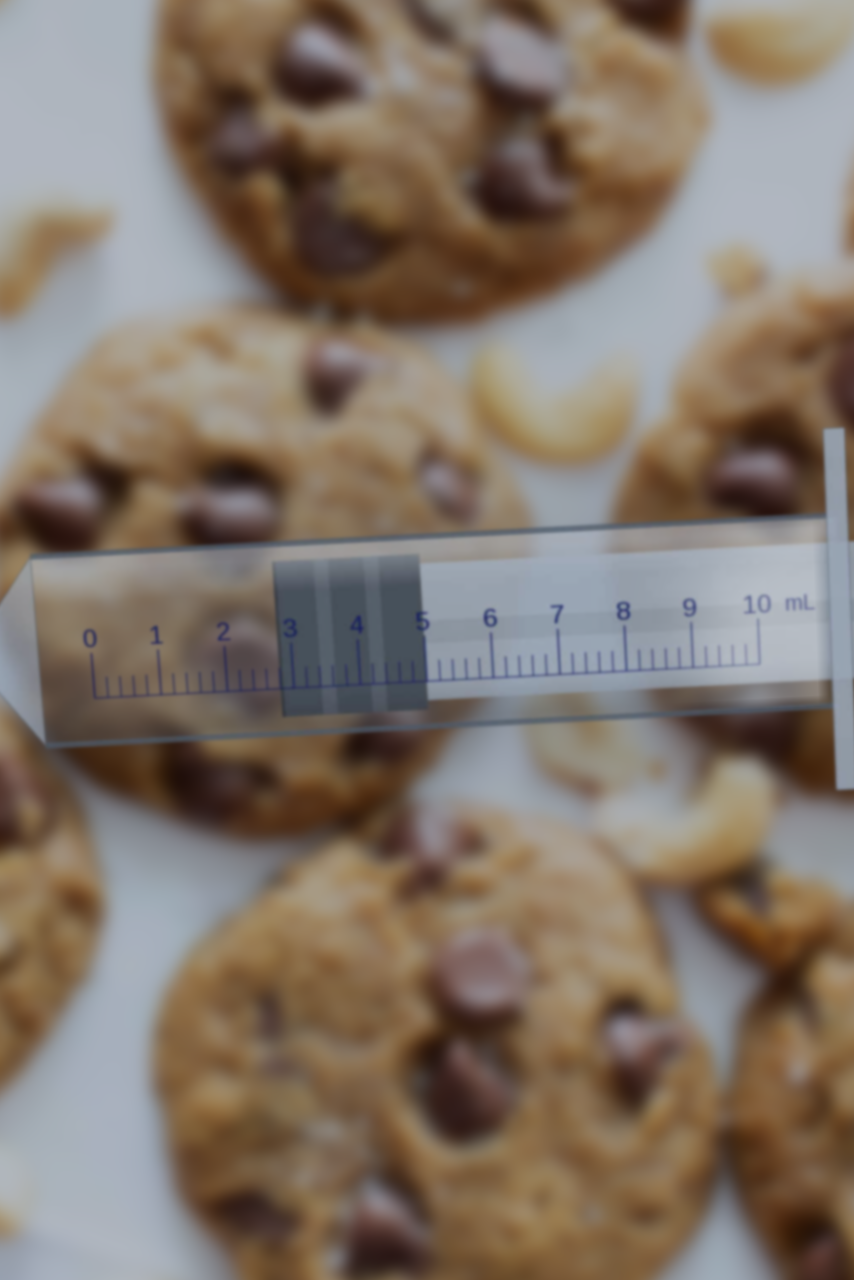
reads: value=2.8 unit=mL
